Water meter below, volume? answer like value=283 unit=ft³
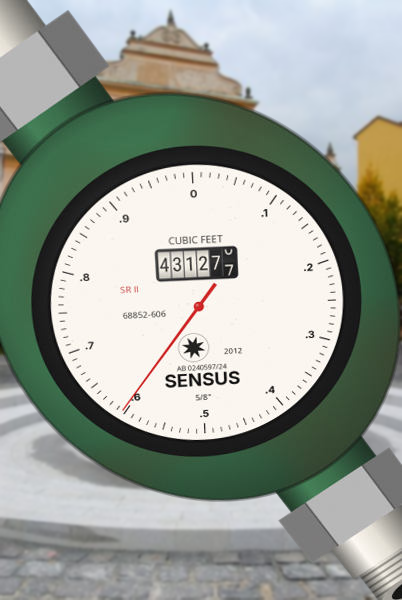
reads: value=431276.60 unit=ft³
